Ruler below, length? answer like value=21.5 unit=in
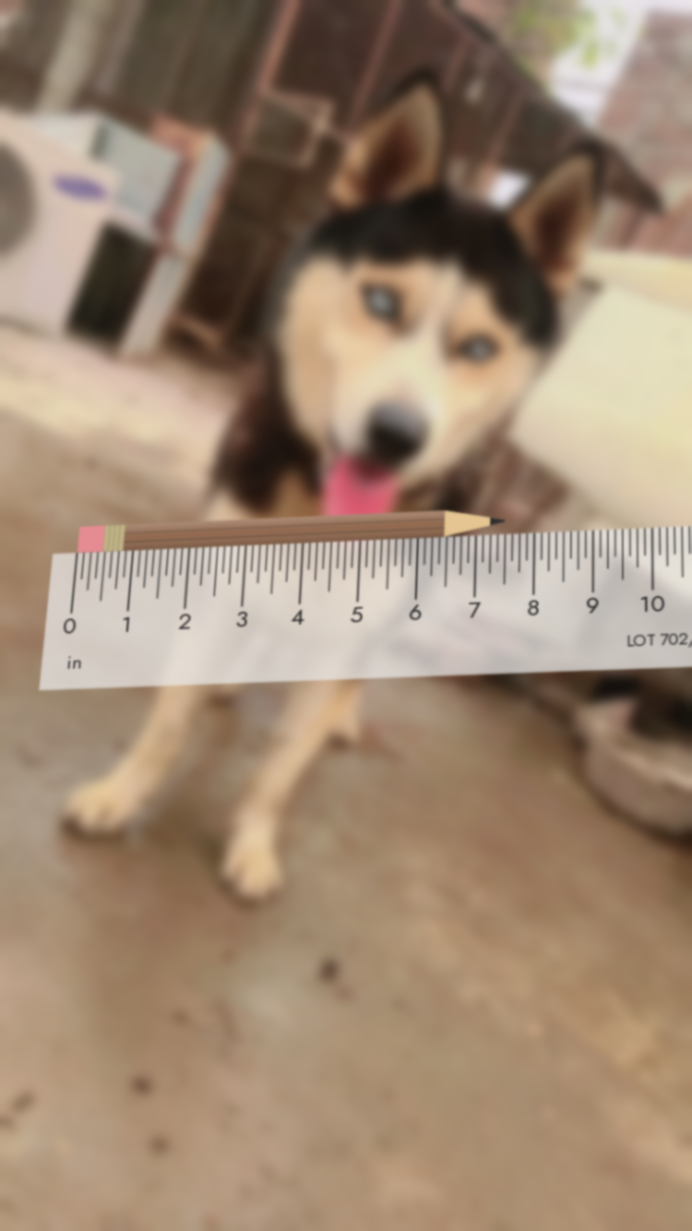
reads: value=7.5 unit=in
